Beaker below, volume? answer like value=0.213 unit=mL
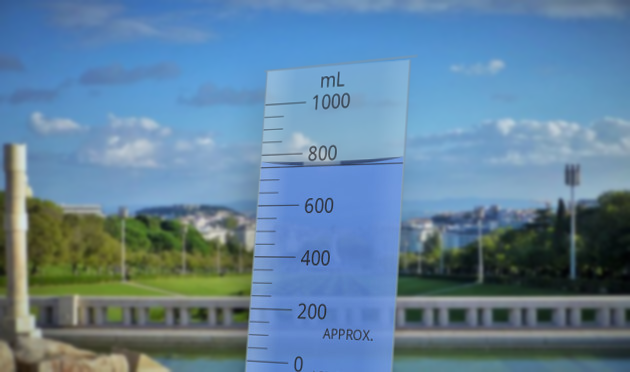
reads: value=750 unit=mL
